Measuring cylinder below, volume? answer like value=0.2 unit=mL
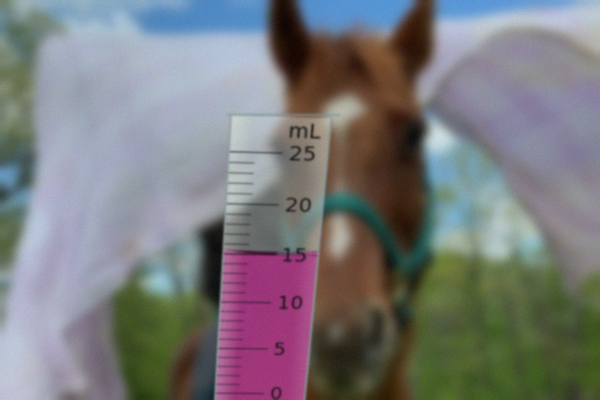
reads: value=15 unit=mL
